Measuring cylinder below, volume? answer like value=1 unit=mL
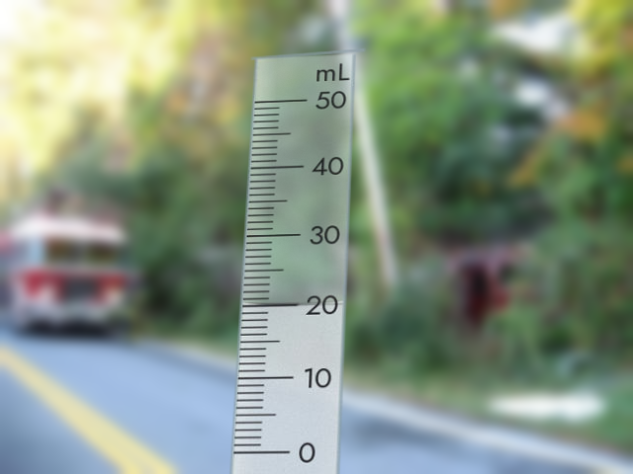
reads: value=20 unit=mL
